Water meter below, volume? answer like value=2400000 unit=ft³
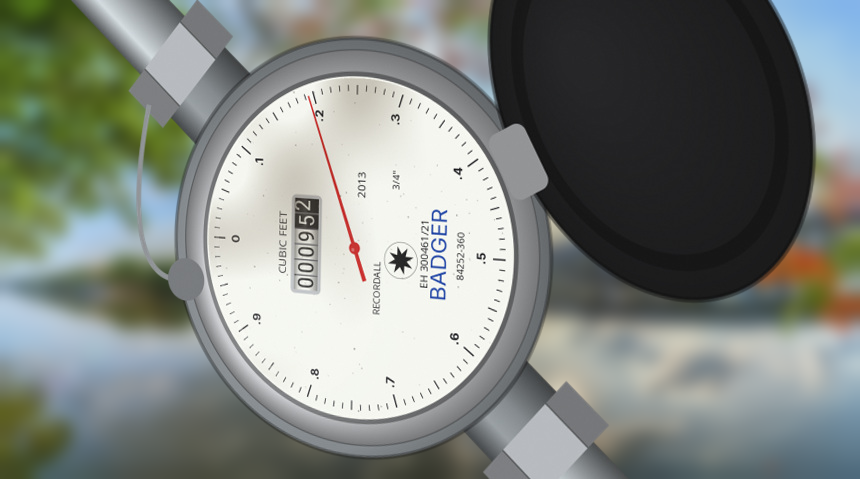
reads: value=952.19 unit=ft³
